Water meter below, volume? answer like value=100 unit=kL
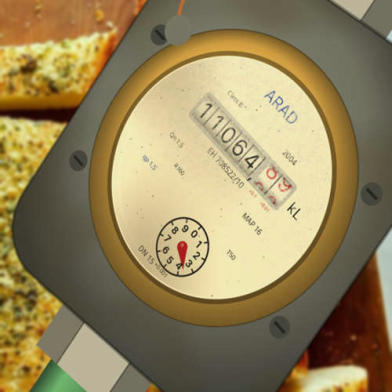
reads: value=11064.893 unit=kL
